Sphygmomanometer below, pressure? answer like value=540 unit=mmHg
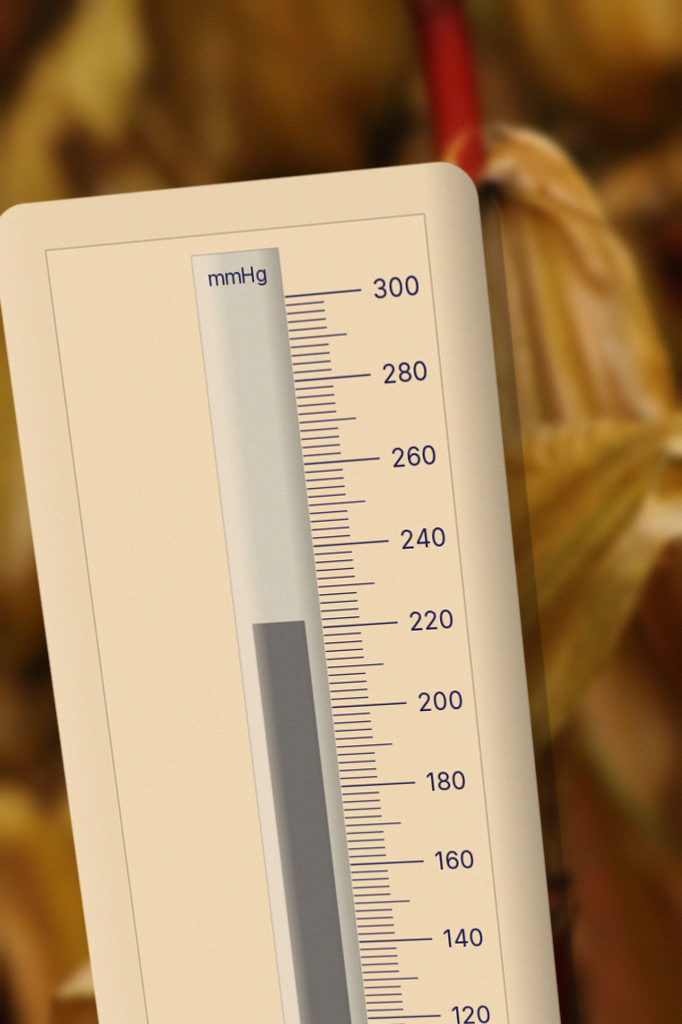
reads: value=222 unit=mmHg
